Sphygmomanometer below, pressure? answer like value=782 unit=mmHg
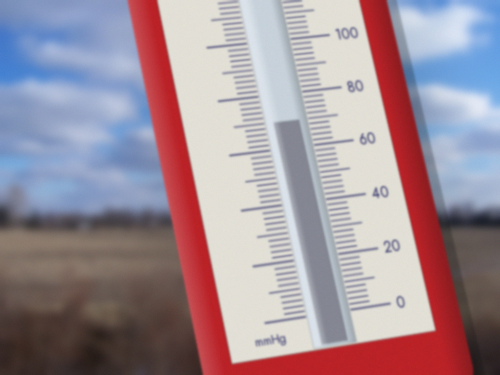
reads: value=70 unit=mmHg
